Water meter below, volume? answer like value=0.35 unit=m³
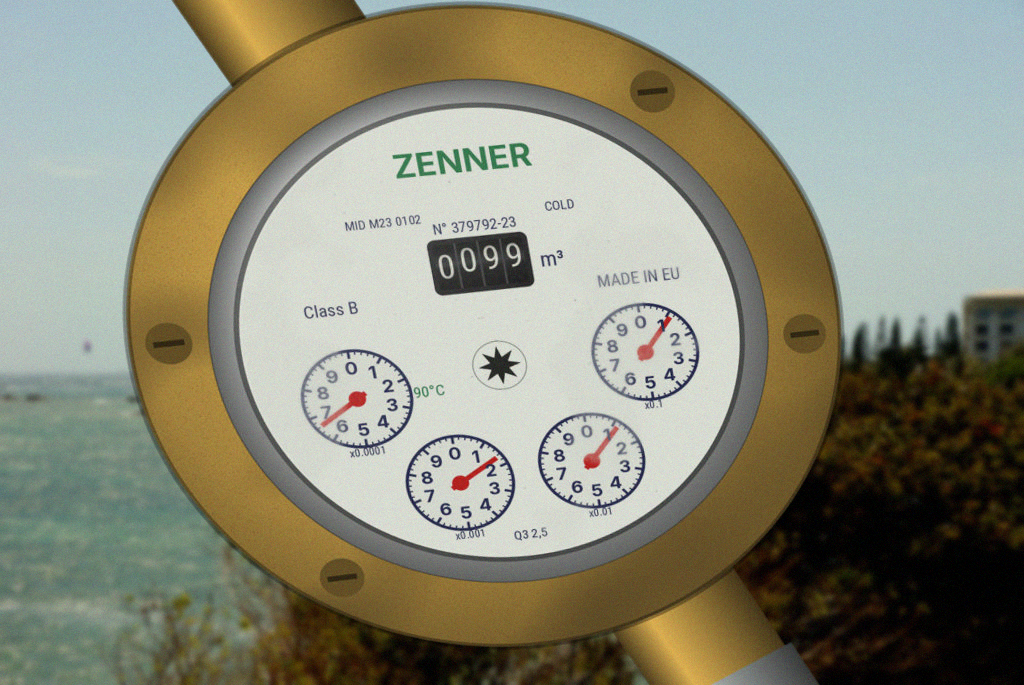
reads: value=99.1116 unit=m³
